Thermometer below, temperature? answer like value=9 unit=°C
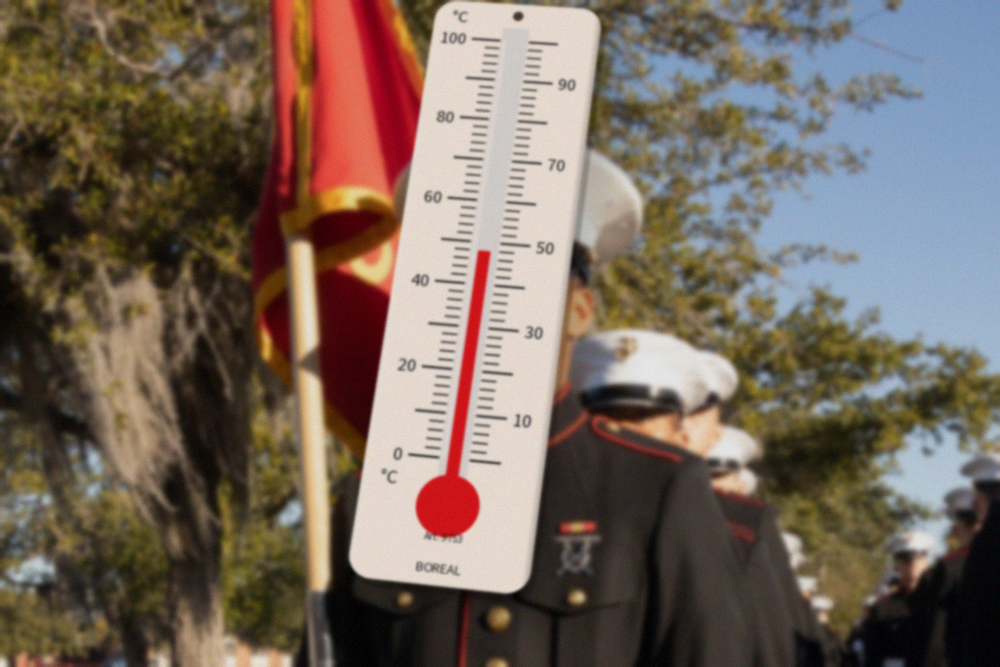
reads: value=48 unit=°C
